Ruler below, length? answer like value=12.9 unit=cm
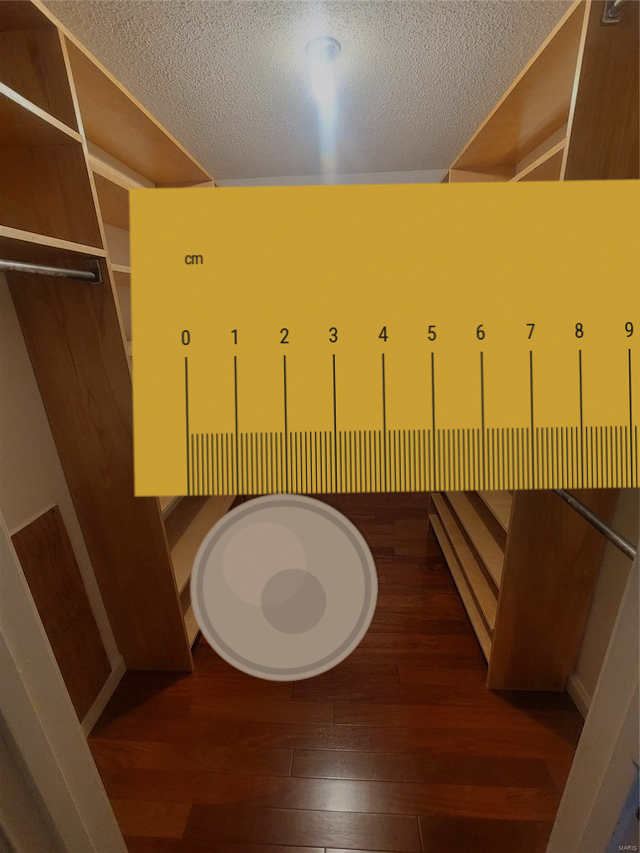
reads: value=3.8 unit=cm
